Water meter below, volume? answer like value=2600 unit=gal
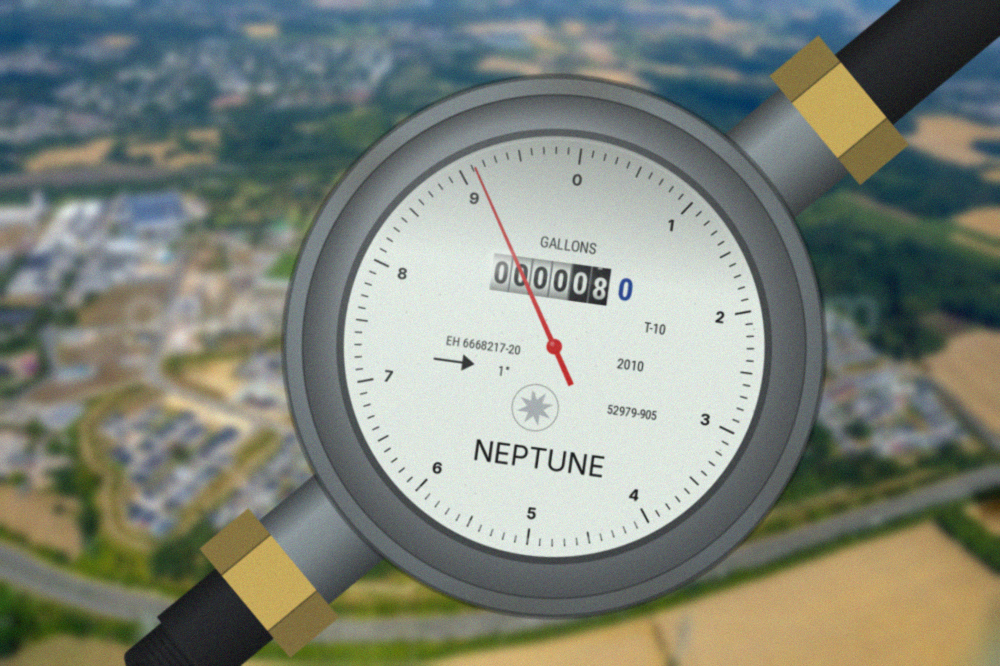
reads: value=79.1 unit=gal
